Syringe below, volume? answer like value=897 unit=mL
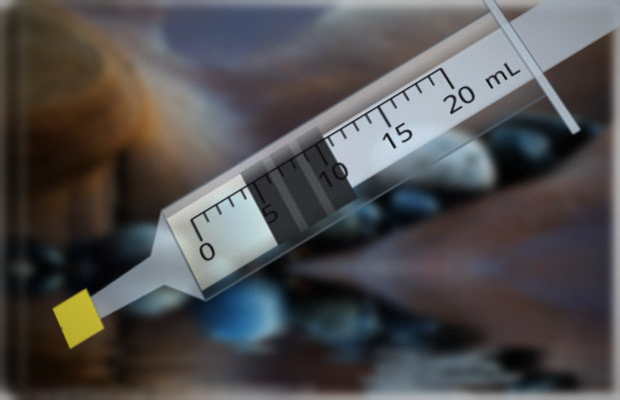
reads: value=4.5 unit=mL
